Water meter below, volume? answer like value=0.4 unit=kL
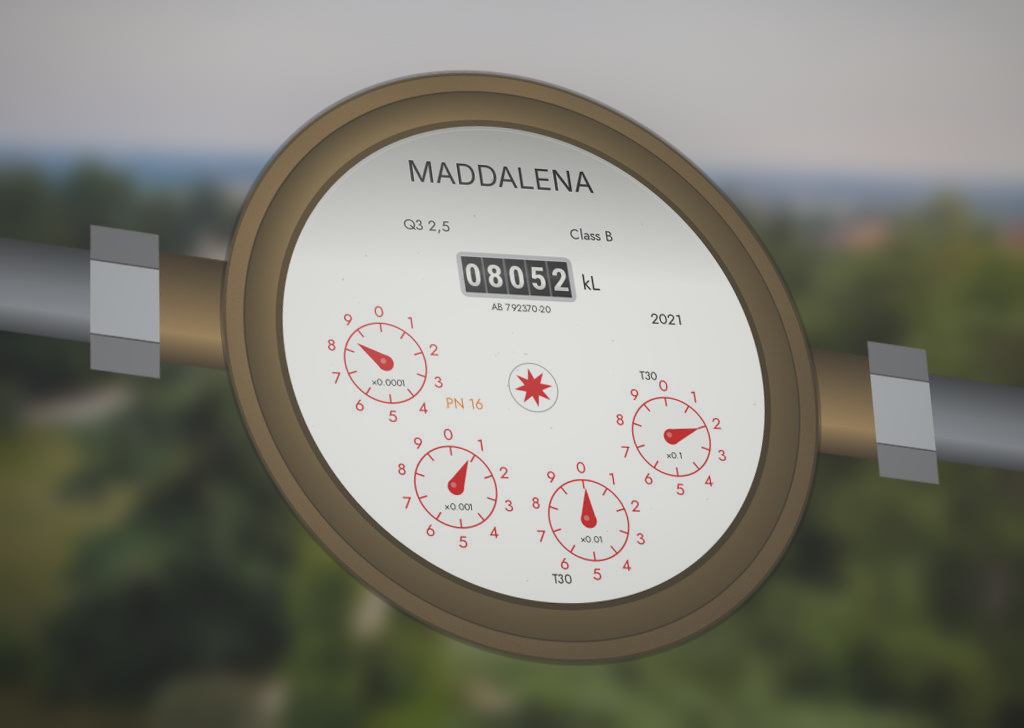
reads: value=8052.2008 unit=kL
